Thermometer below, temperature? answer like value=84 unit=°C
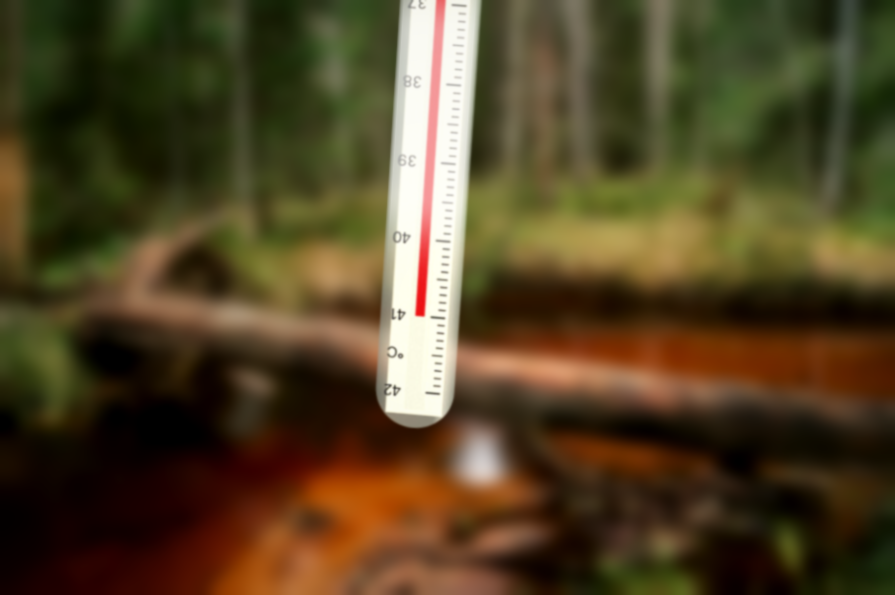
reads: value=41 unit=°C
